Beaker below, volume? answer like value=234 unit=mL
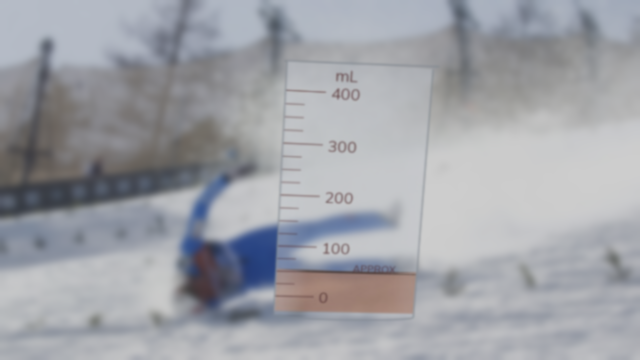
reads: value=50 unit=mL
